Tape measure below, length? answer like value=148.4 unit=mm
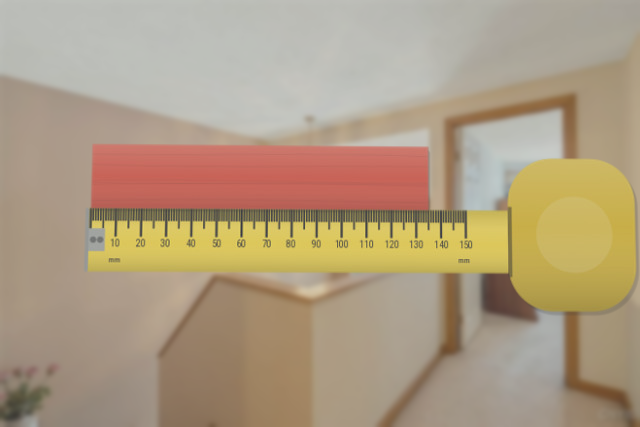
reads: value=135 unit=mm
